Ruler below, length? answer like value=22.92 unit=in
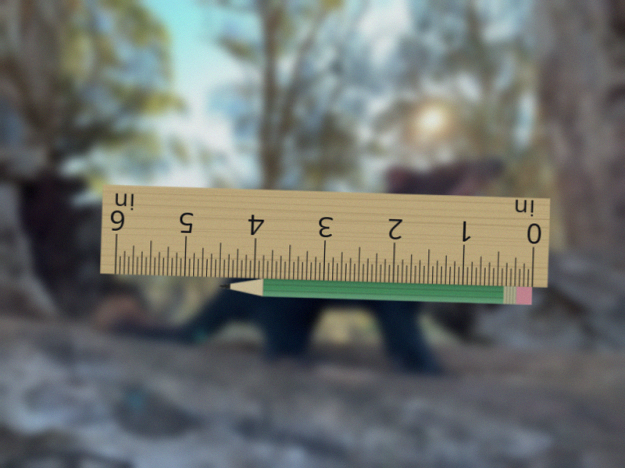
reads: value=4.5 unit=in
